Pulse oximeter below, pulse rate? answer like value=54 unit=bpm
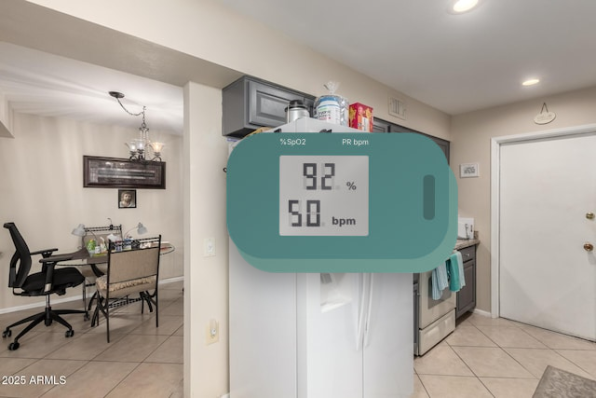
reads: value=50 unit=bpm
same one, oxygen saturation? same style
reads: value=92 unit=%
